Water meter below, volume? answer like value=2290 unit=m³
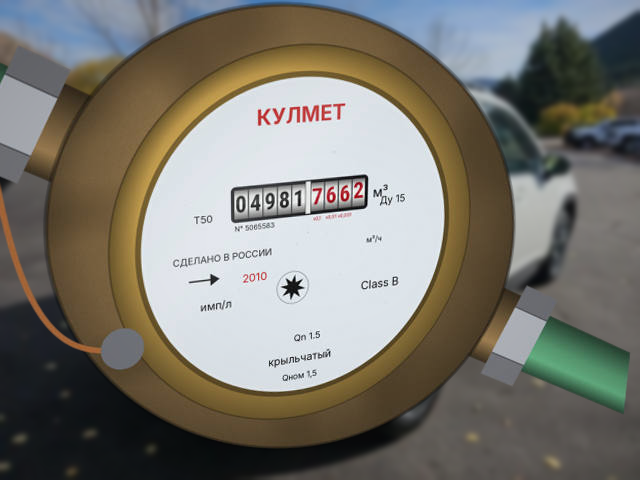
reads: value=4981.7662 unit=m³
